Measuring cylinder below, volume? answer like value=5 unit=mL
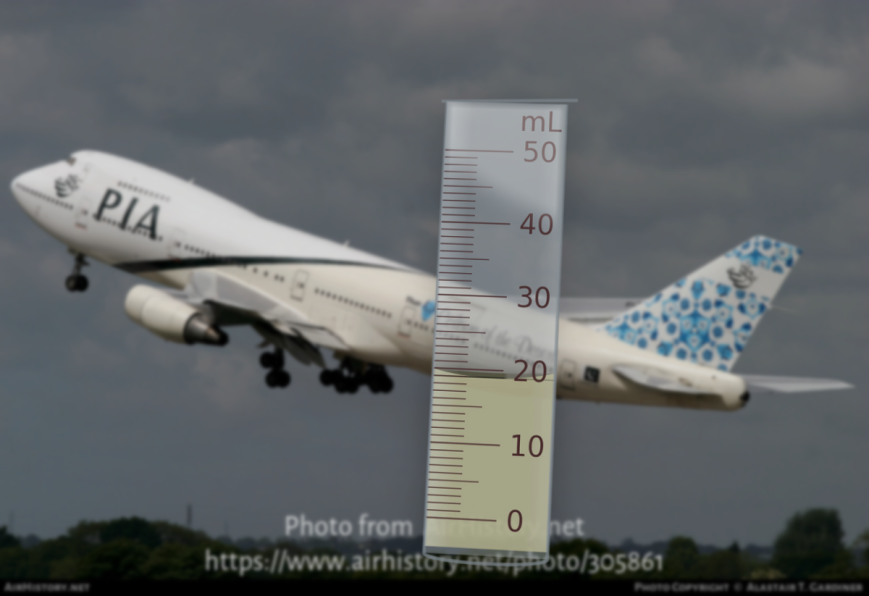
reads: value=19 unit=mL
